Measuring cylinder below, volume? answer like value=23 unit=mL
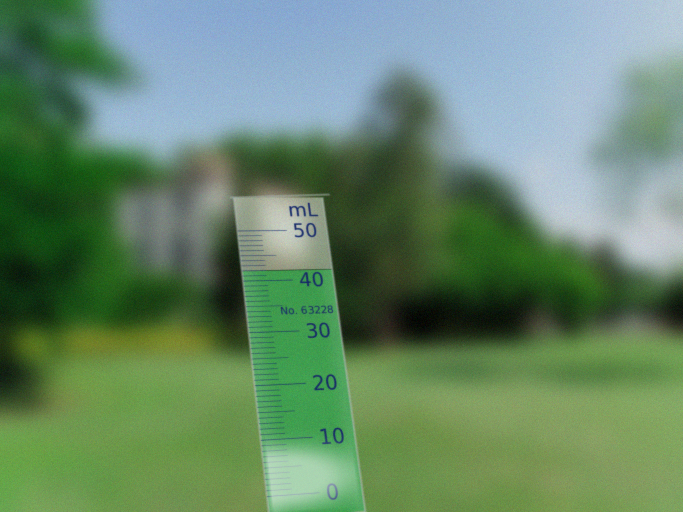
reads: value=42 unit=mL
